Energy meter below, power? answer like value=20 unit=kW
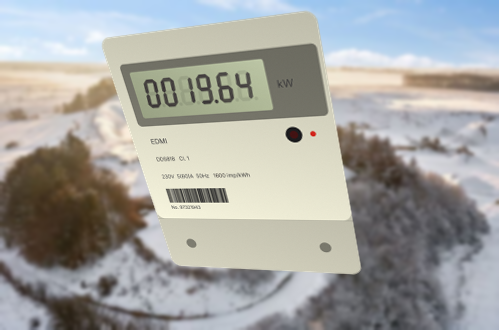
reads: value=19.64 unit=kW
